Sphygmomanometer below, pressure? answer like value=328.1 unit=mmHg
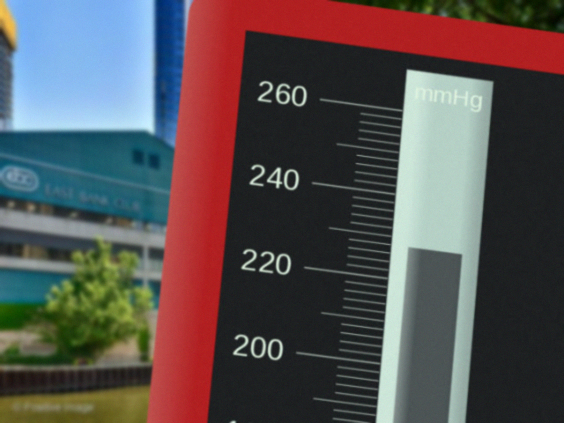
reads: value=228 unit=mmHg
